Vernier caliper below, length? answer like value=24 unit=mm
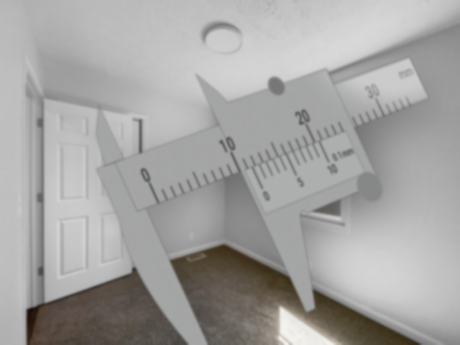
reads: value=11.6 unit=mm
